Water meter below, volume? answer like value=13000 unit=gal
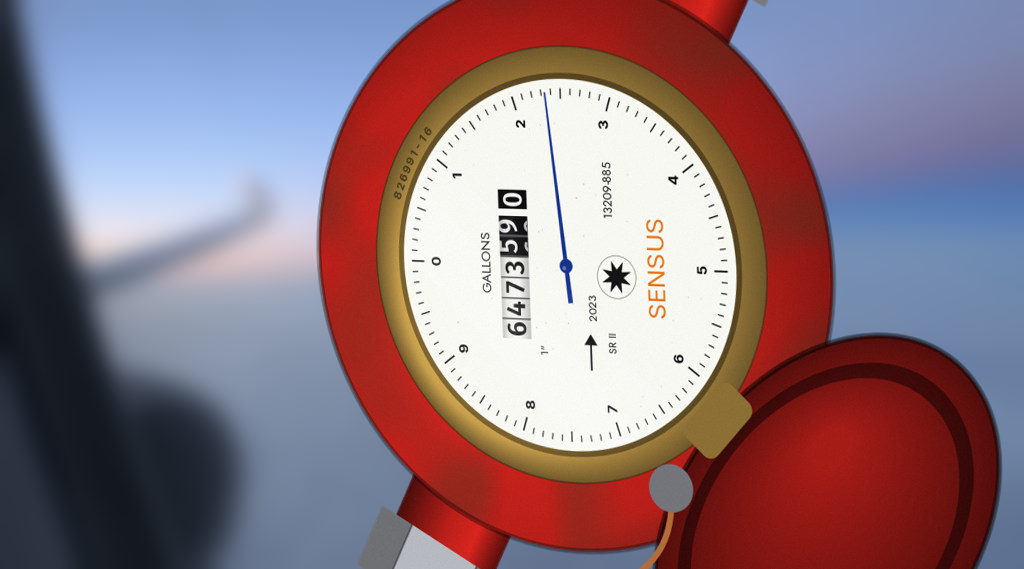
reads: value=6473592.3 unit=gal
